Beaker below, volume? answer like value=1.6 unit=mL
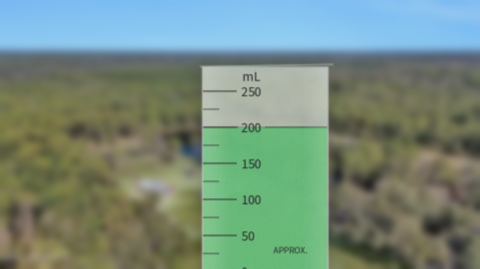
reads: value=200 unit=mL
